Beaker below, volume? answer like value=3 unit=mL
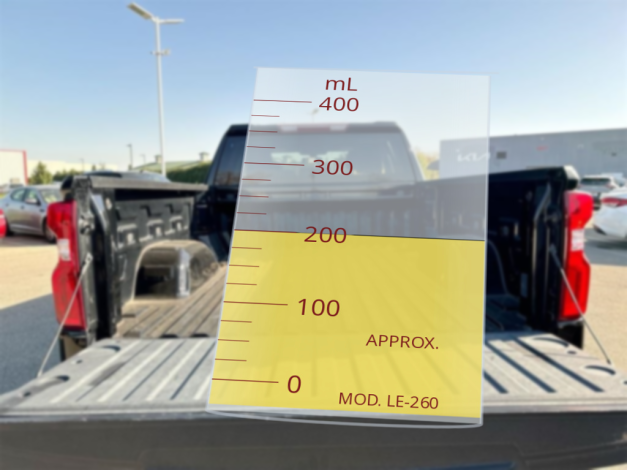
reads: value=200 unit=mL
